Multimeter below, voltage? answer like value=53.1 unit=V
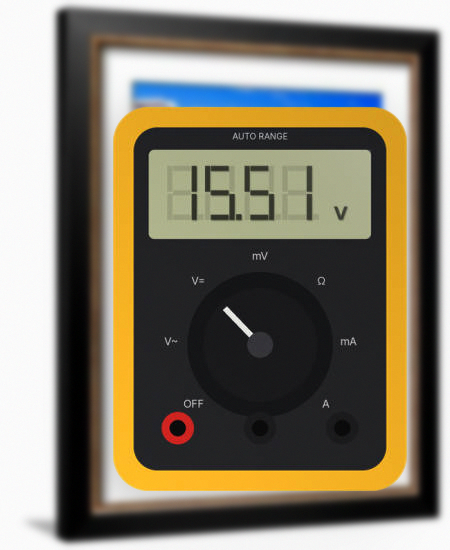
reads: value=15.51 unit=V
